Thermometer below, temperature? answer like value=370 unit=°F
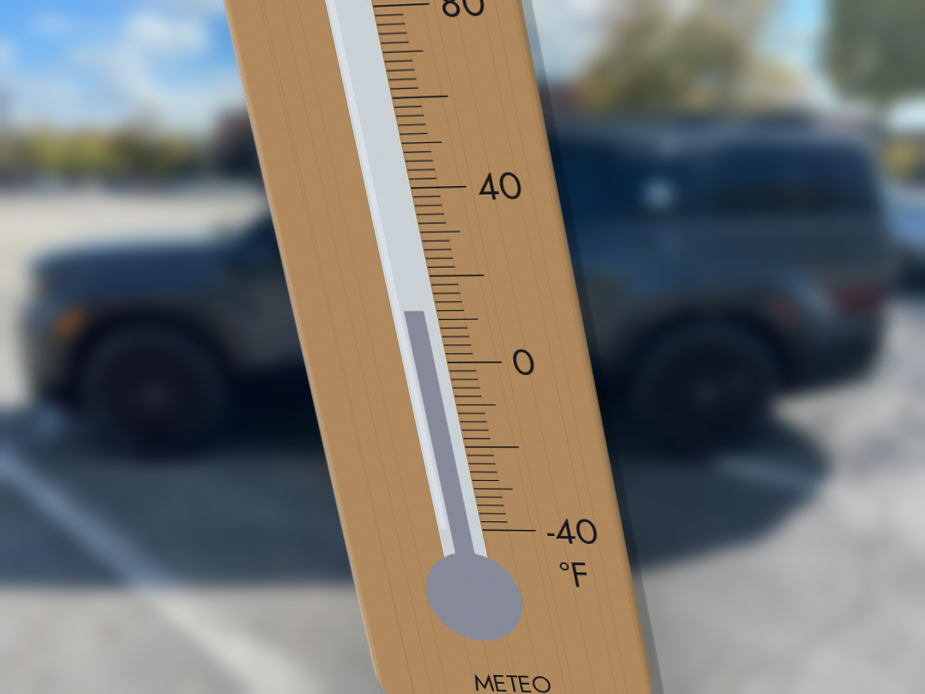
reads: value=12 unit=°F
